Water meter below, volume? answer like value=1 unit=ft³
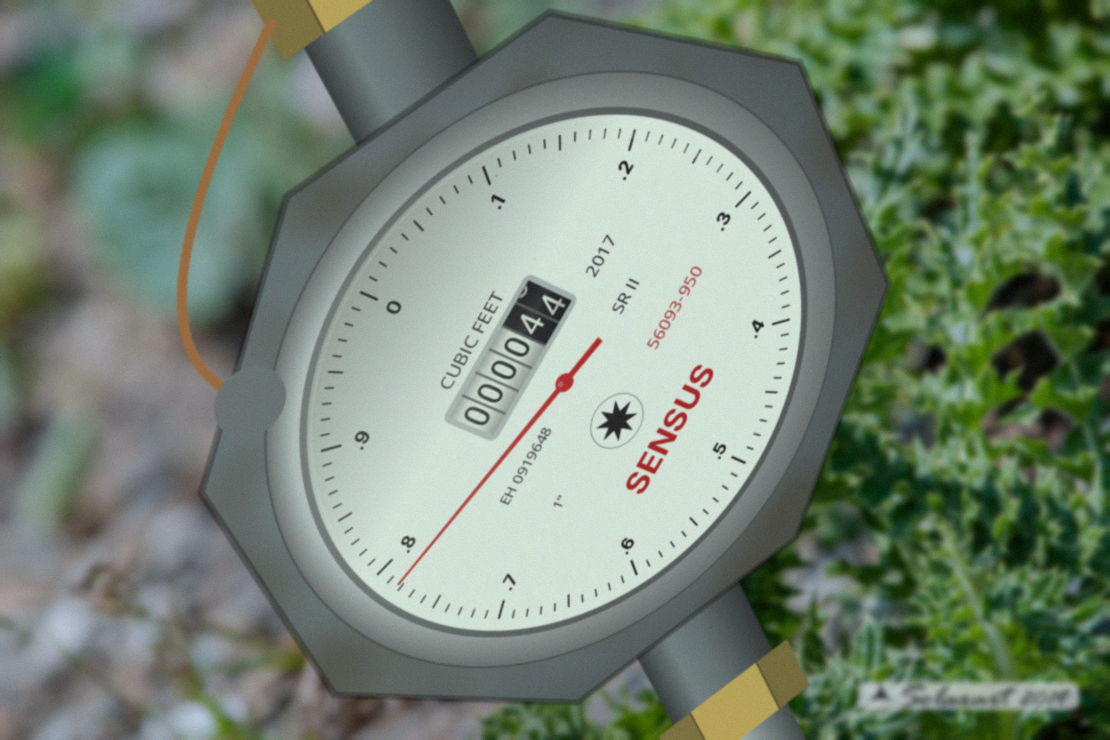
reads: value=43.78 unit=ft³
